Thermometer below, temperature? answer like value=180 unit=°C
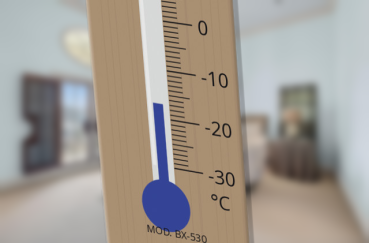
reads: value=-17 unit=°C
